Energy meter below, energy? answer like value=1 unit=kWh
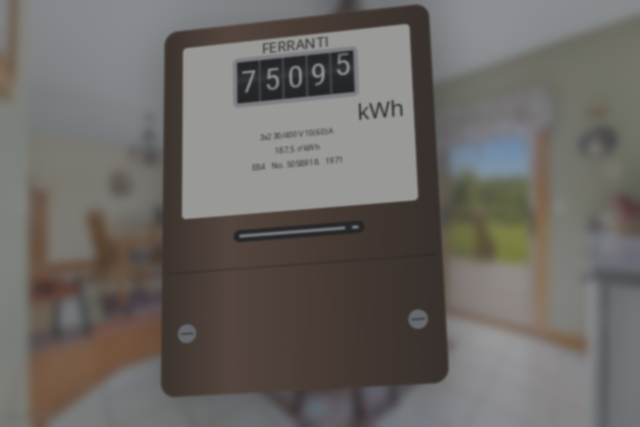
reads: value=75095 unit=kWh
